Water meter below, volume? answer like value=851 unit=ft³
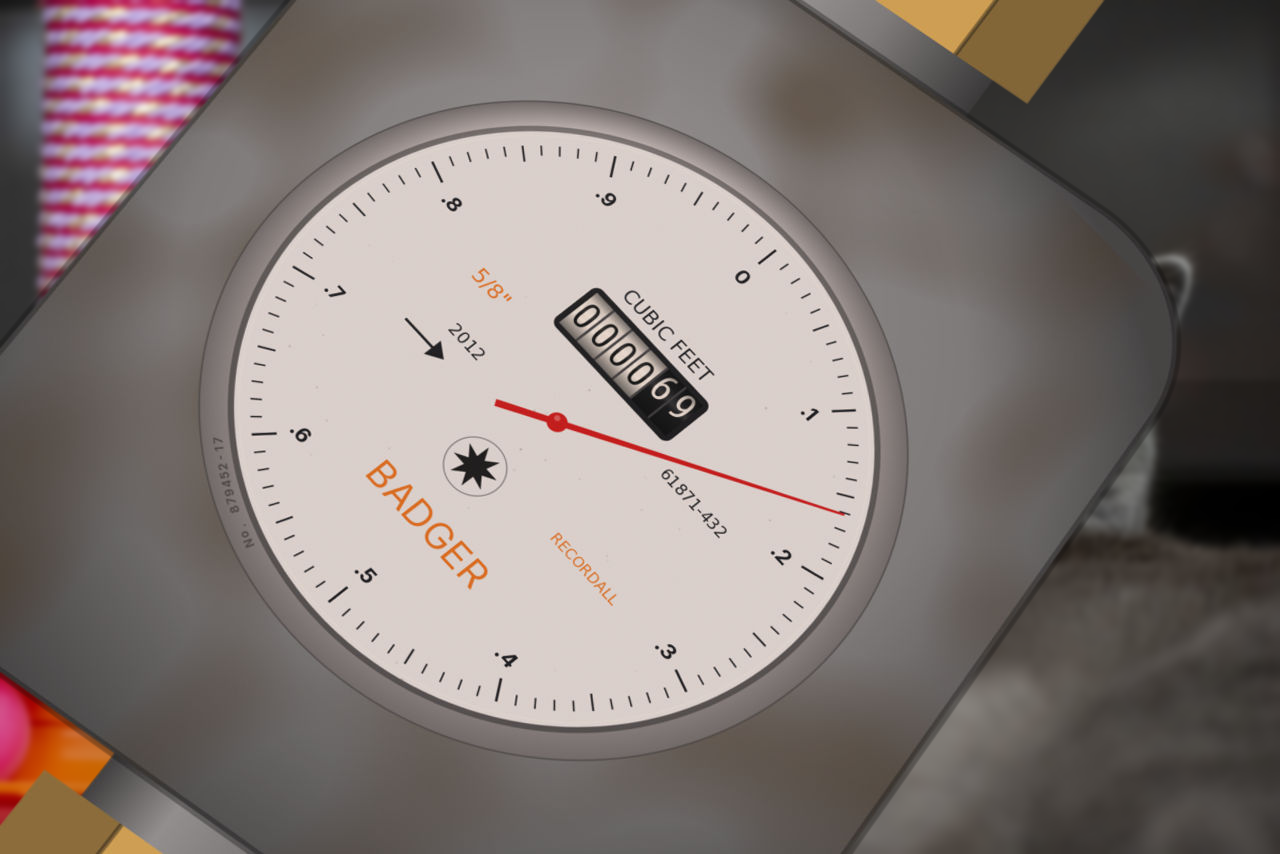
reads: value=69.16 unit=ft³
